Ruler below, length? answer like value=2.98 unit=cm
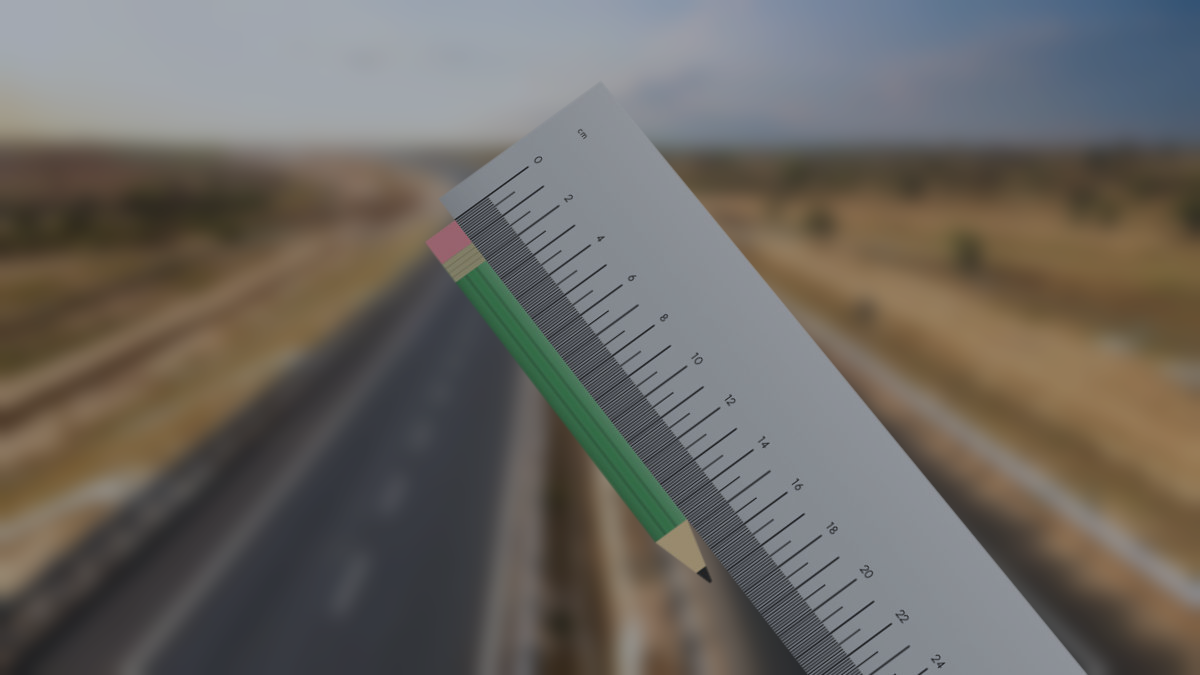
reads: value=17 unit=cm
